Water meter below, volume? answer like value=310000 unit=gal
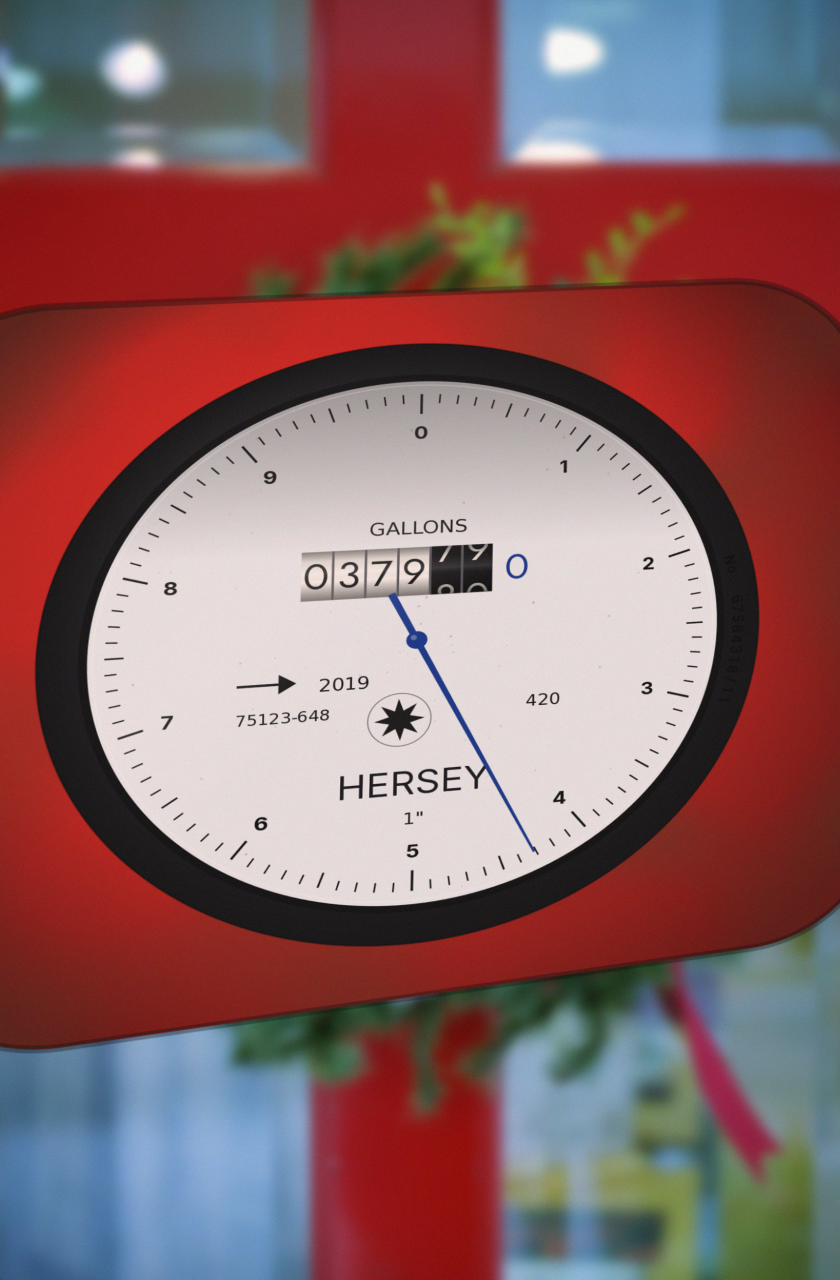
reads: value=379794.3 unit=gal
